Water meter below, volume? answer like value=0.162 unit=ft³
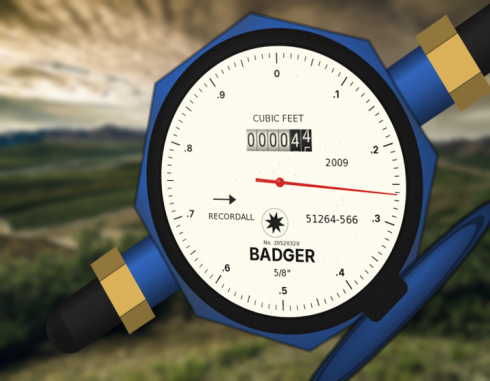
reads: value=44.26 unit=ft³
